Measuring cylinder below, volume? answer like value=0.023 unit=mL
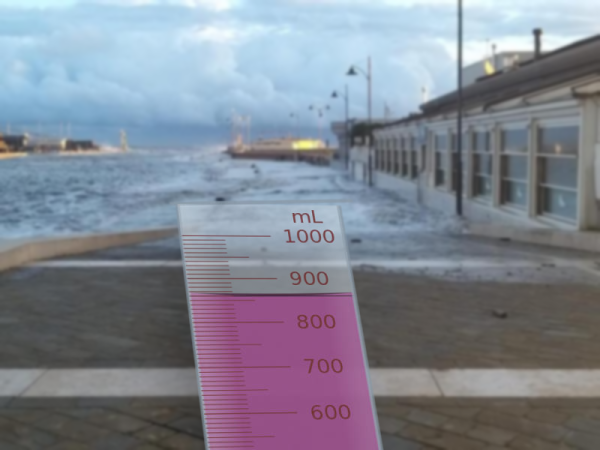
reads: value=860 unit=mL
